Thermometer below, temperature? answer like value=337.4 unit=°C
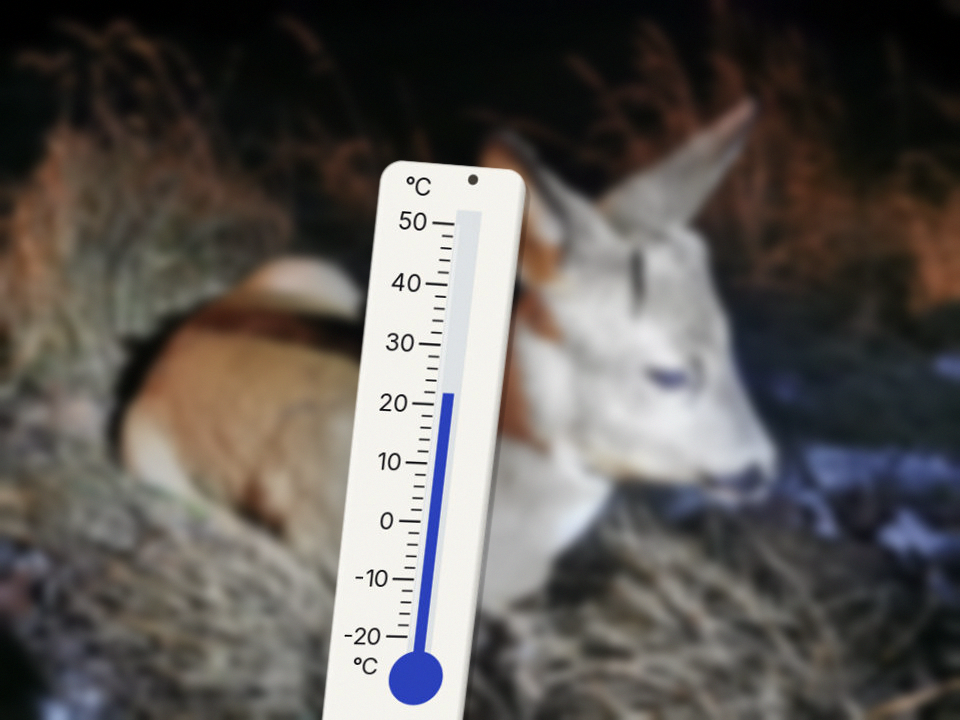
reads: value=22 unit=°C
